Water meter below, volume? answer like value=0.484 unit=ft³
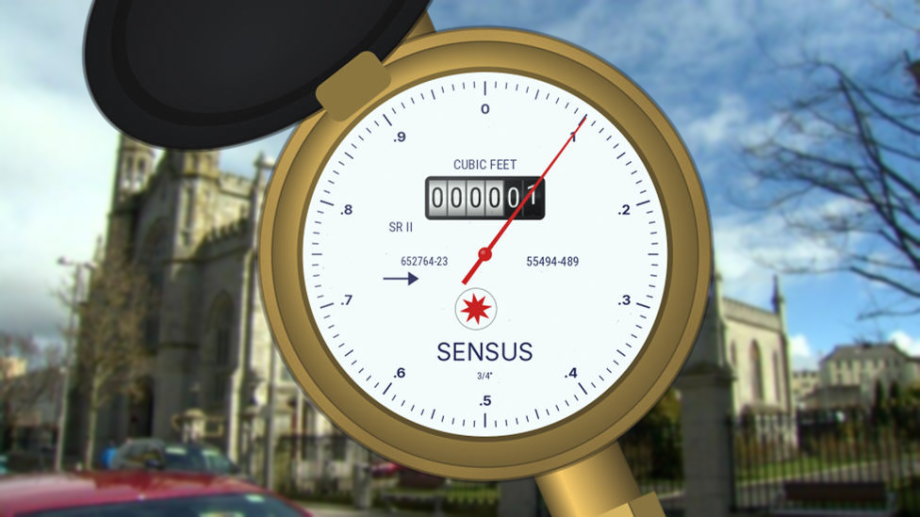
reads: value=1.10 unit=ft³
